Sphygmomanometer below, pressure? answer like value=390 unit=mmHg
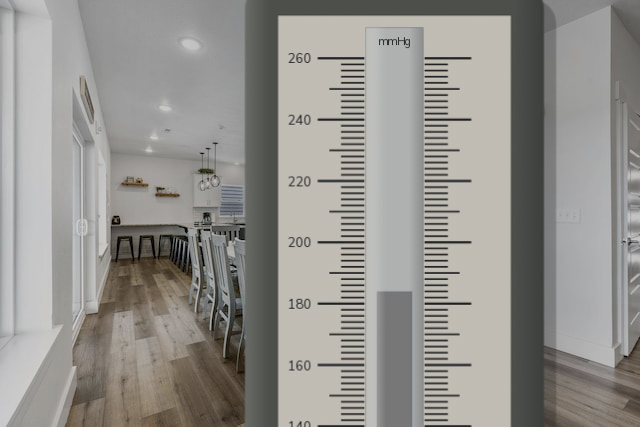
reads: value=184 unit=mmHg
